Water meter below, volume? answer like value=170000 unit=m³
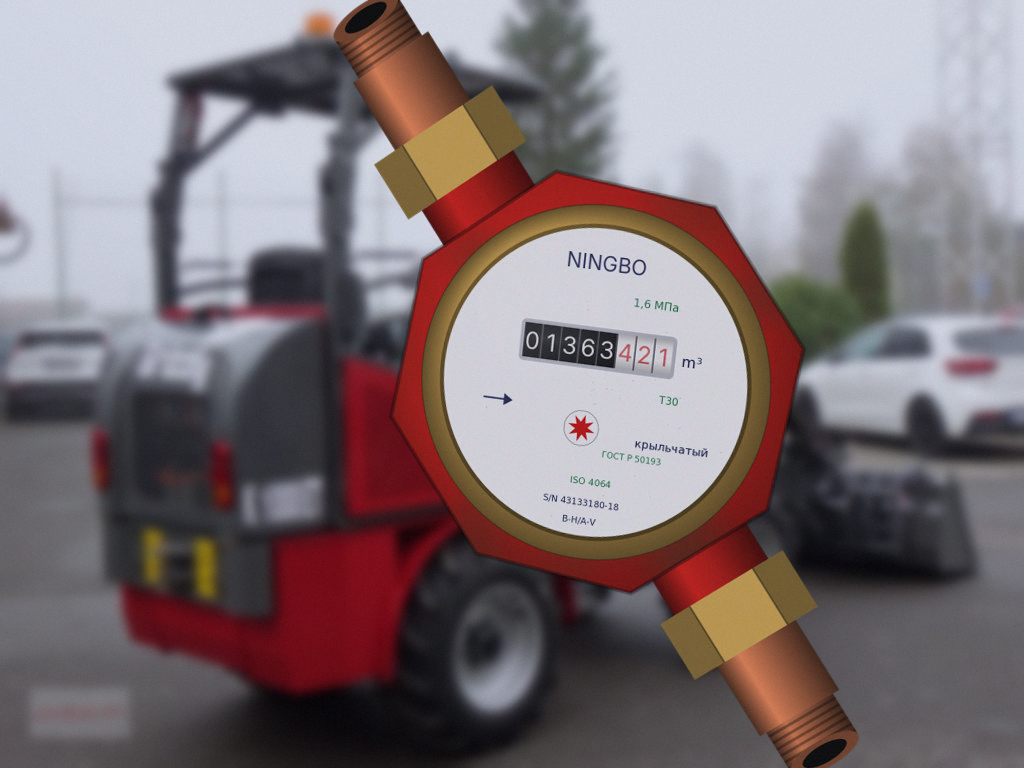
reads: value=1363.421 unit=m³
